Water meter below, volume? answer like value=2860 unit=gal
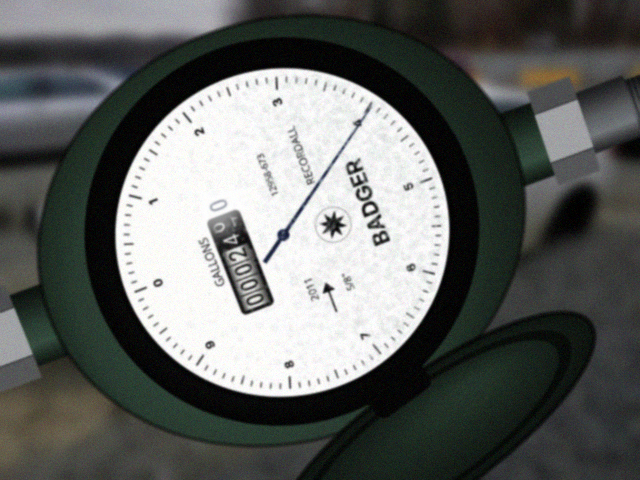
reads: value=2464.0 unit=gal
